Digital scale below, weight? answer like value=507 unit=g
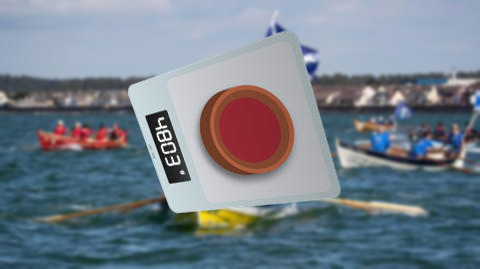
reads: value=4803 unit=g
